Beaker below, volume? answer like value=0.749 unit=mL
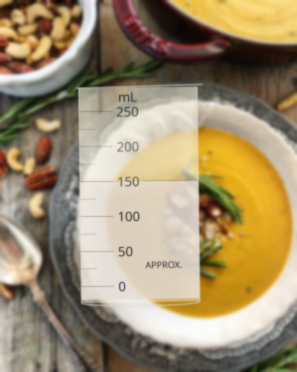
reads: value=150 unit=mL
